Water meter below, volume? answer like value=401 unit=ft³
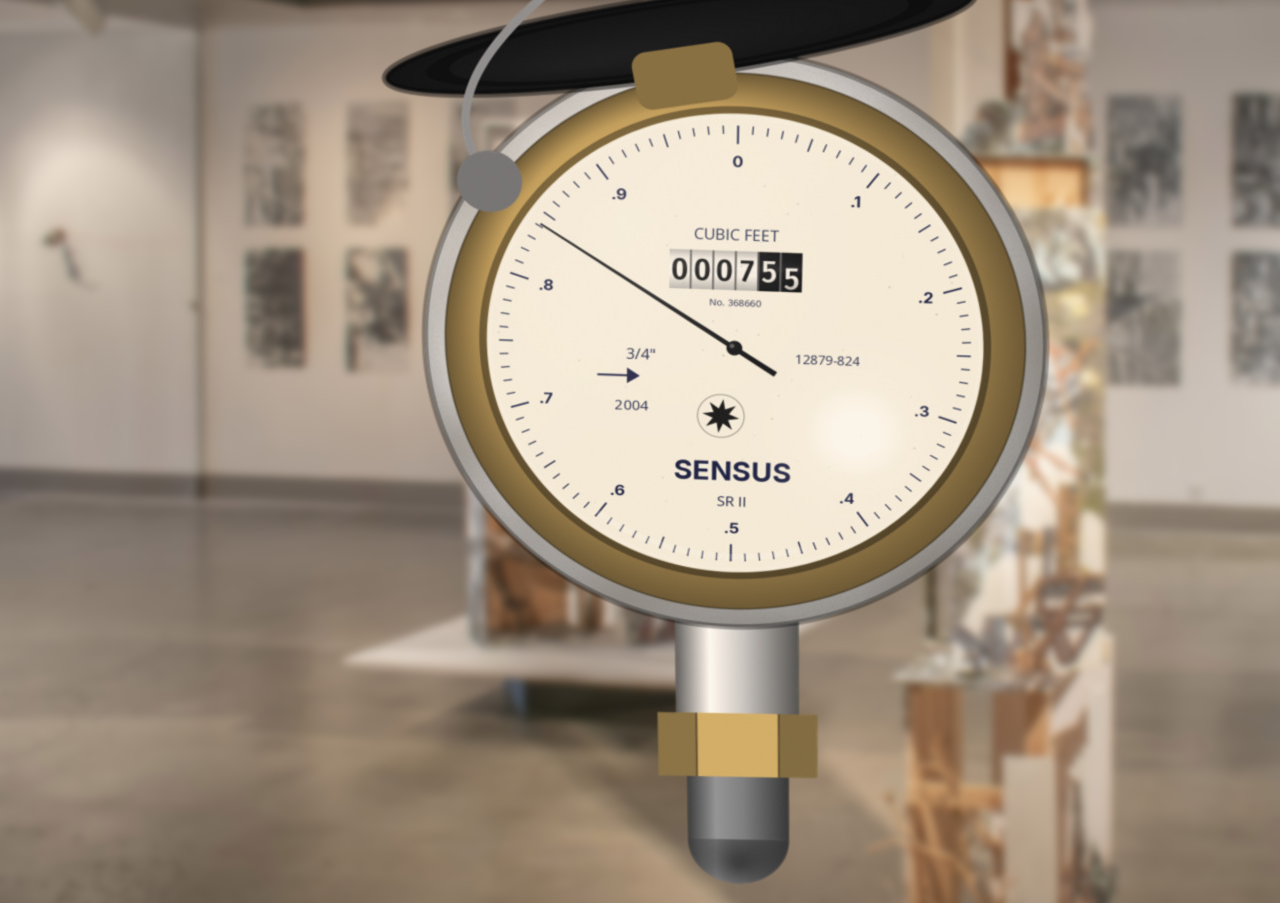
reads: value=754.84 unit=ft³
